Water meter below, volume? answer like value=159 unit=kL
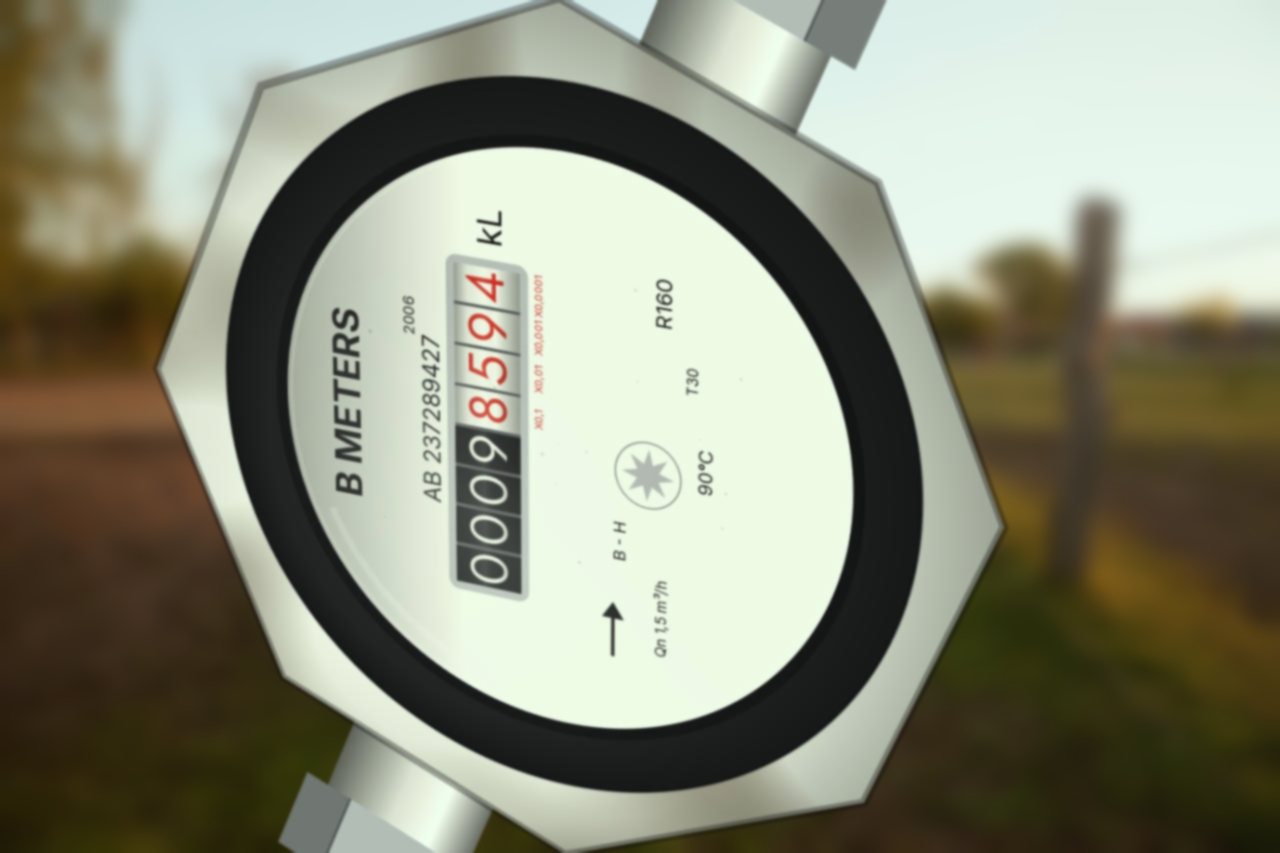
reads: value=9.8594 unit=kL
